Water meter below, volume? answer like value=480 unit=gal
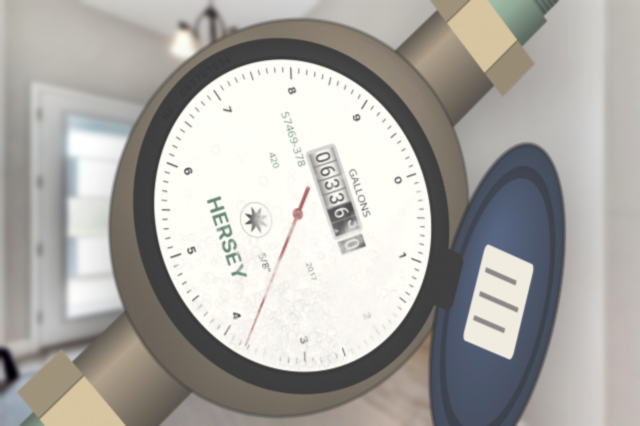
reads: value=633633.7 unit=gal
